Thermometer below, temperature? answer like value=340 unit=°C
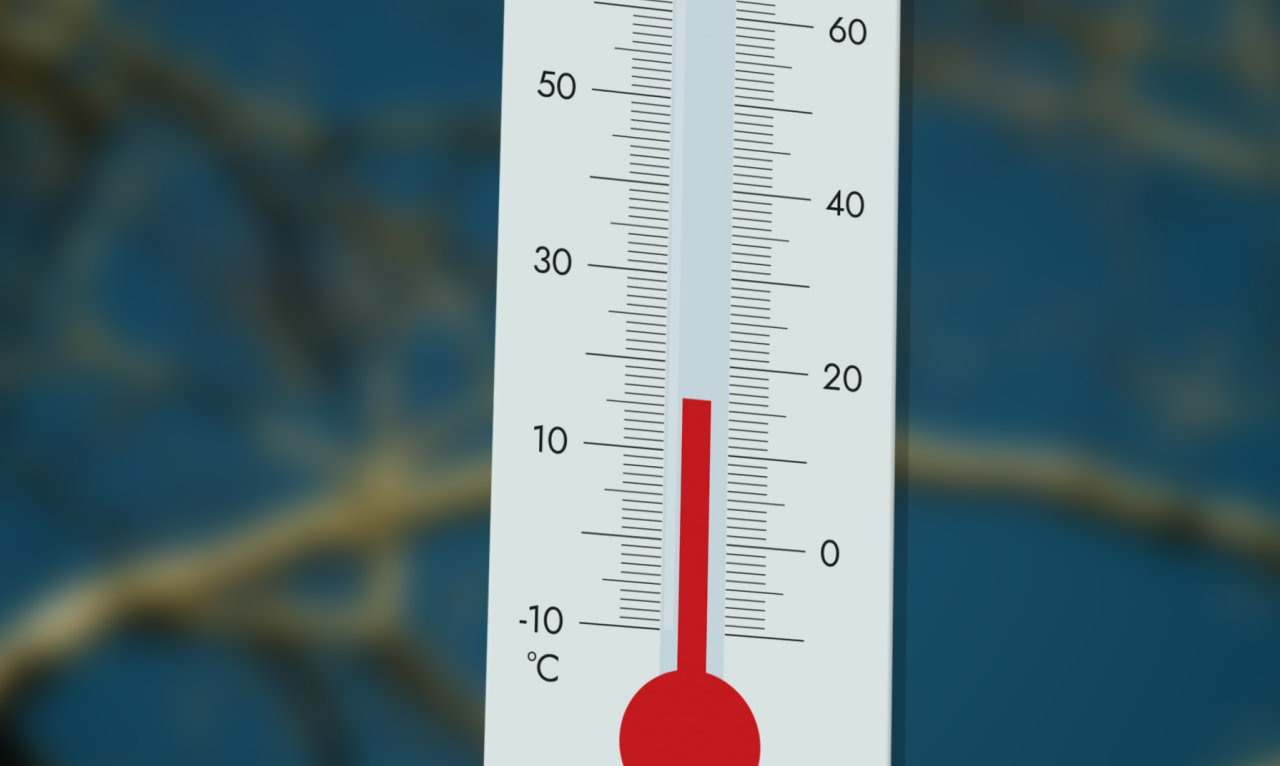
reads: value=16 unit=°C
